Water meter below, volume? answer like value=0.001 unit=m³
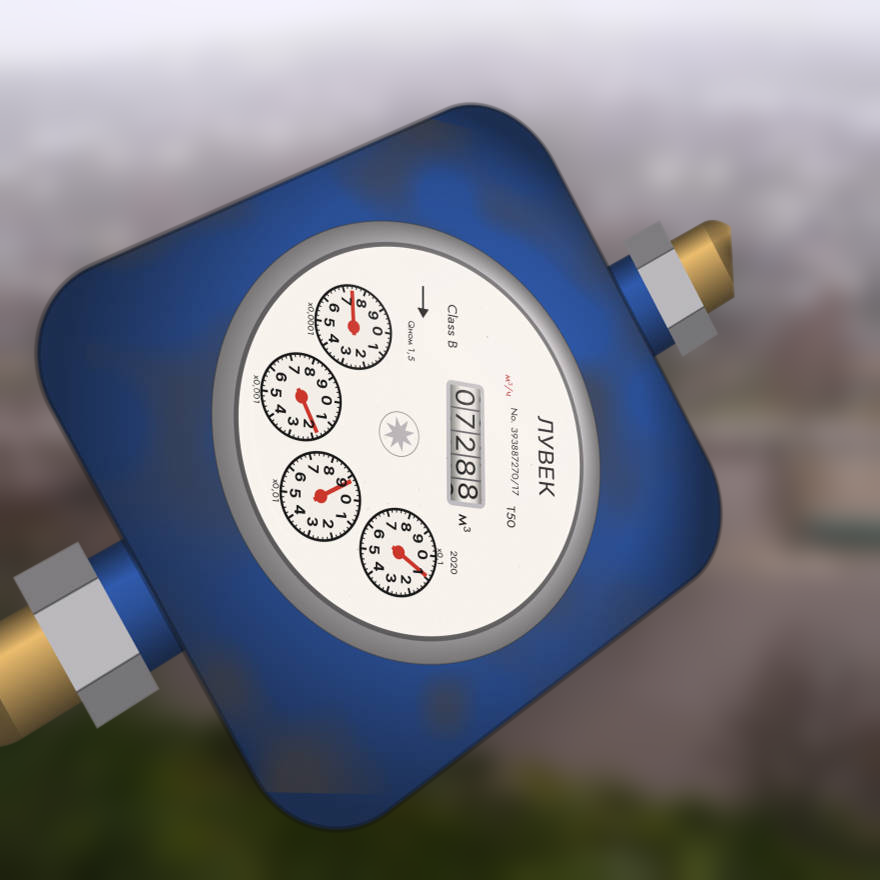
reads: value=7288.0917 unit=m³
